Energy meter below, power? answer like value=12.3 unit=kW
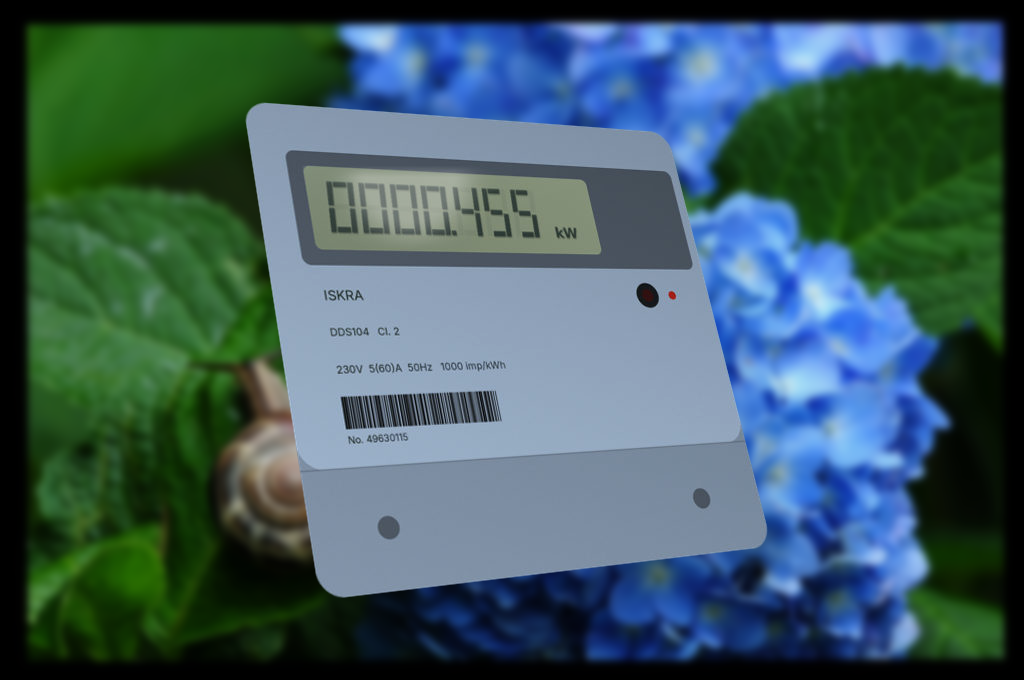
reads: value=0.455 unit=kW
